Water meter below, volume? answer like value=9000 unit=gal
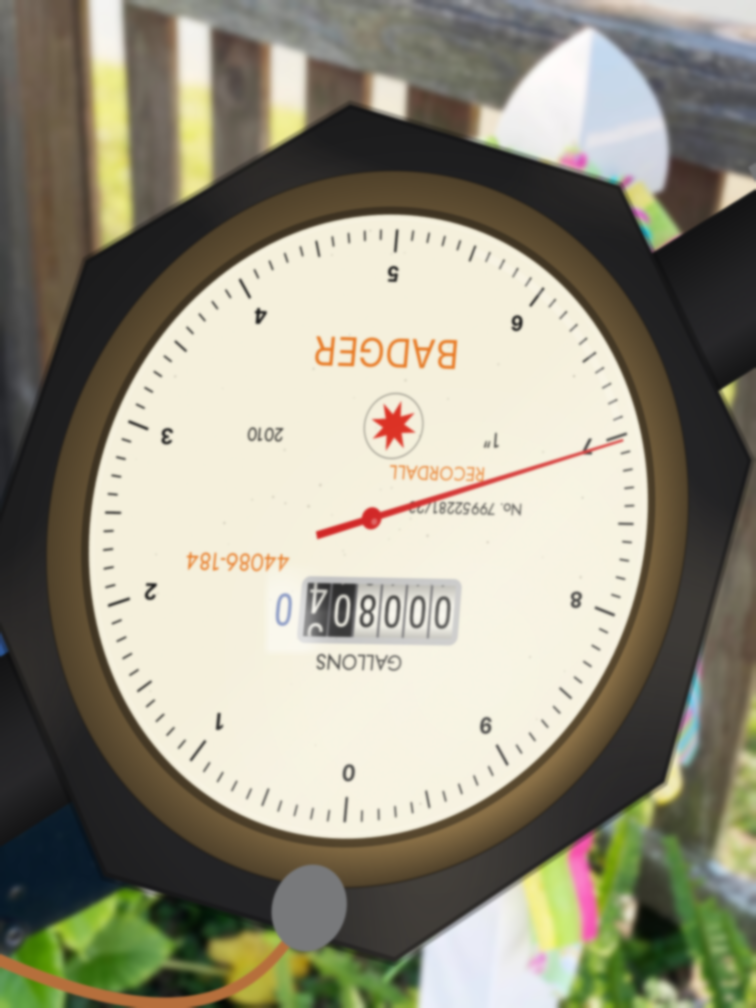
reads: value=8037.0 unit=gal
